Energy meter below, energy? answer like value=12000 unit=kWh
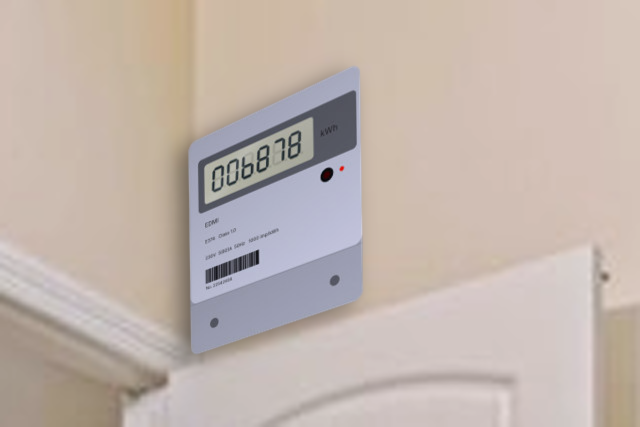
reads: value=6878 unit=kWh
